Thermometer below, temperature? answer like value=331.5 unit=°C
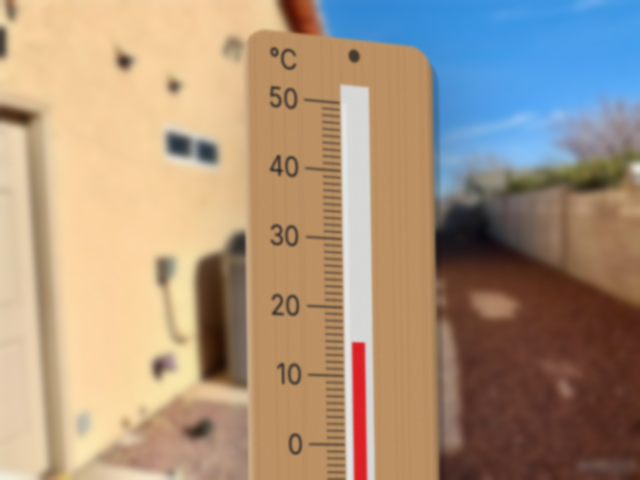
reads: value=15 unit=°C
